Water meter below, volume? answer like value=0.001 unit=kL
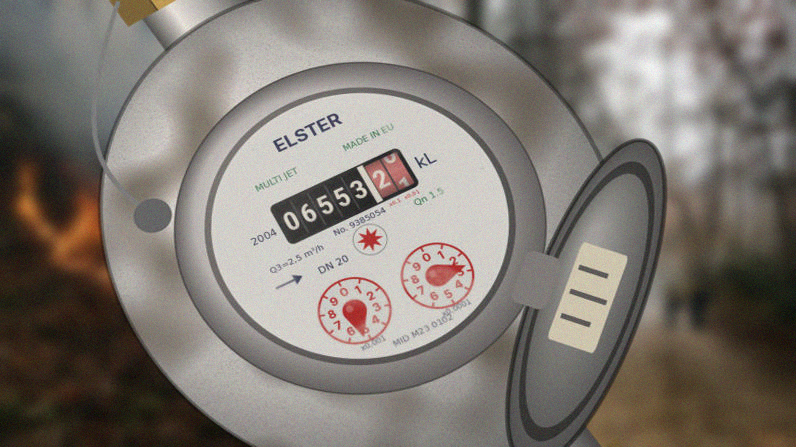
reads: value=6553.2052 unit=kL
